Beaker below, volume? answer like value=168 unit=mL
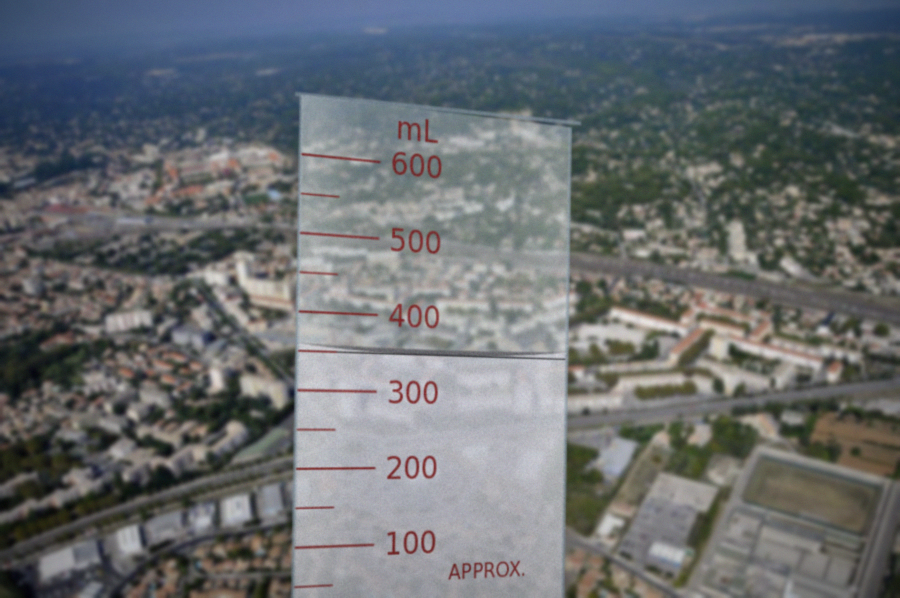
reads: value=350 unit=mL
